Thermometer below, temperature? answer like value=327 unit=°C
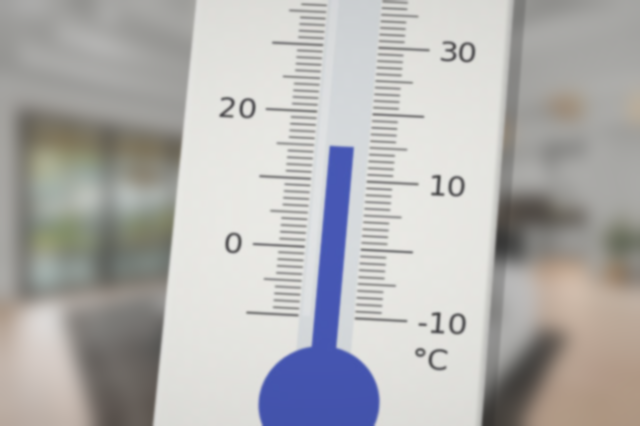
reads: value=15 unit=°C
